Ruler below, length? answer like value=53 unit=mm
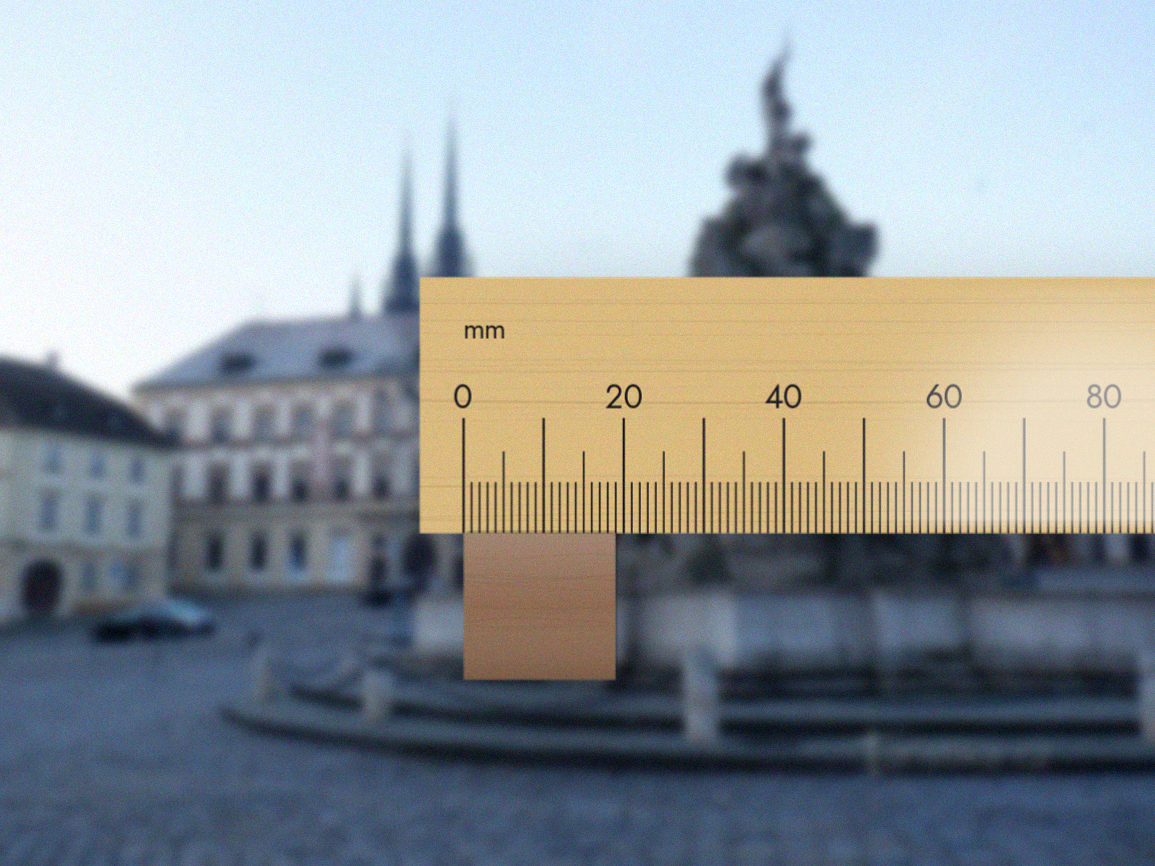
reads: value=19 unit=mm
